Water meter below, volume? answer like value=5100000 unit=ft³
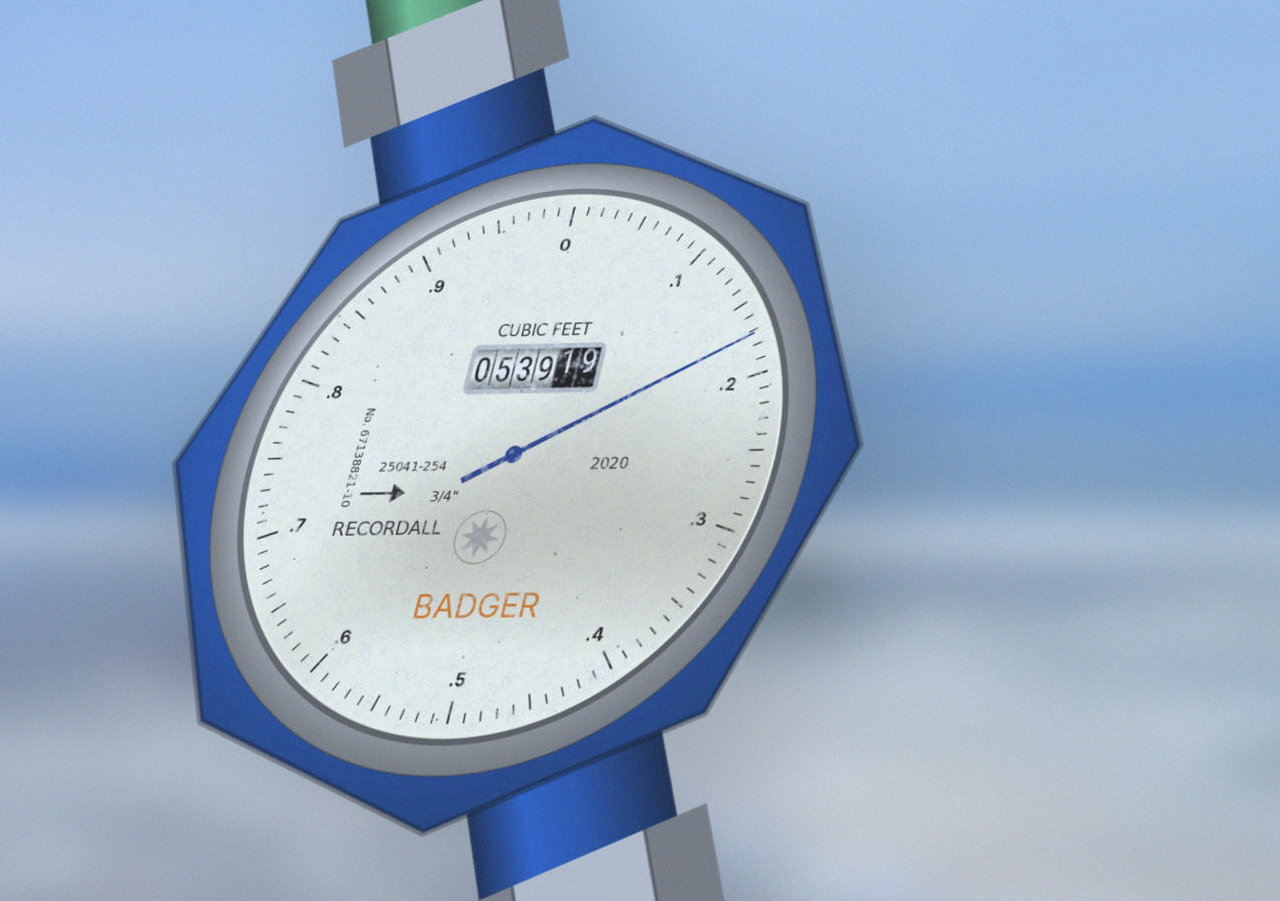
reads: value=53919.17 unit=ft³
